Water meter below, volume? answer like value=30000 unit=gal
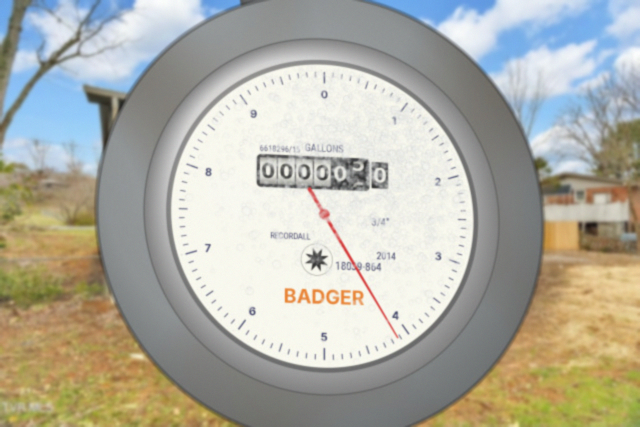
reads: value=54.1 unit=gal
